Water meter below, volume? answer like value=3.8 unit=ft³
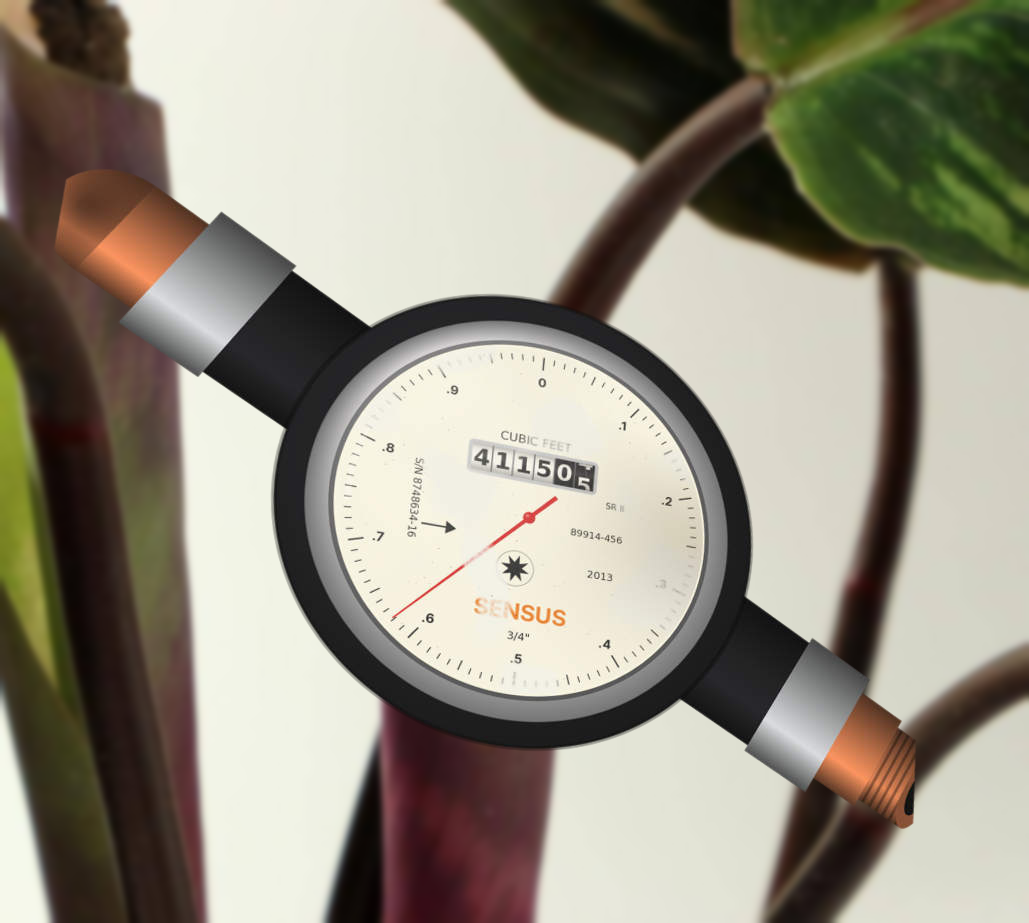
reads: value=411504.62 unit=ft³
